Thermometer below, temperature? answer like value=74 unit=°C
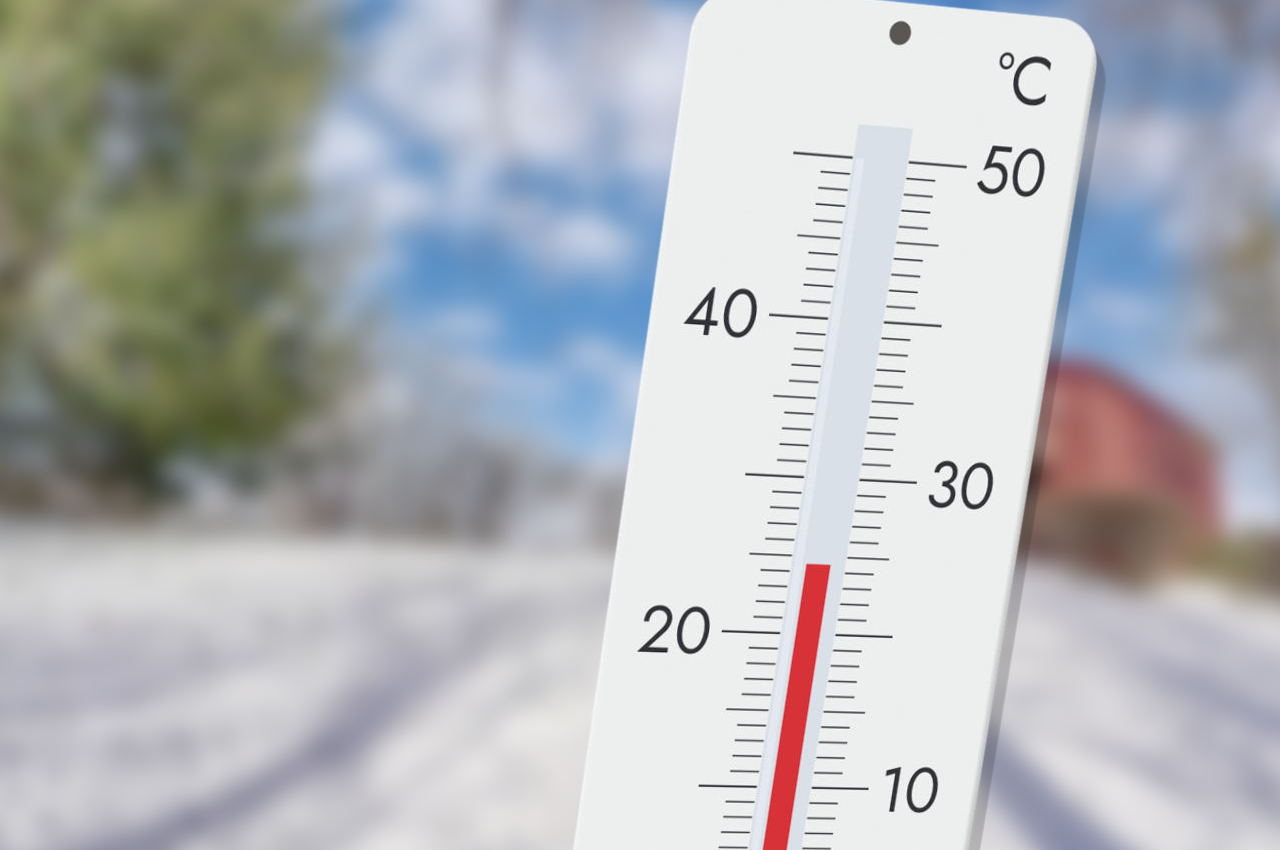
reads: value=24.5 unit=°C
